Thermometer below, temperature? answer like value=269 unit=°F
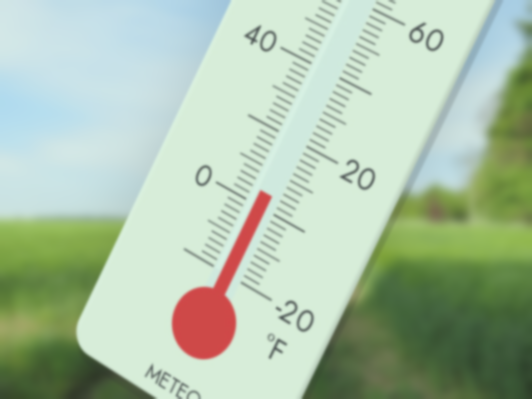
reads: value=4 unit=°F
